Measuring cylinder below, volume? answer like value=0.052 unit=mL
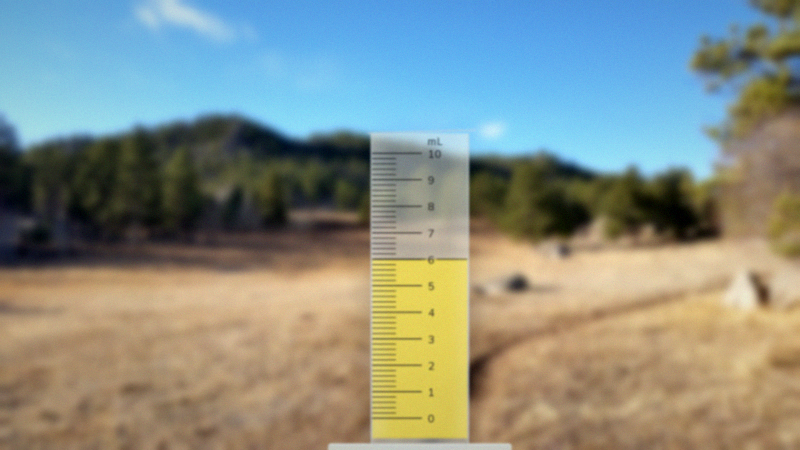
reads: value=6 unit=mL
